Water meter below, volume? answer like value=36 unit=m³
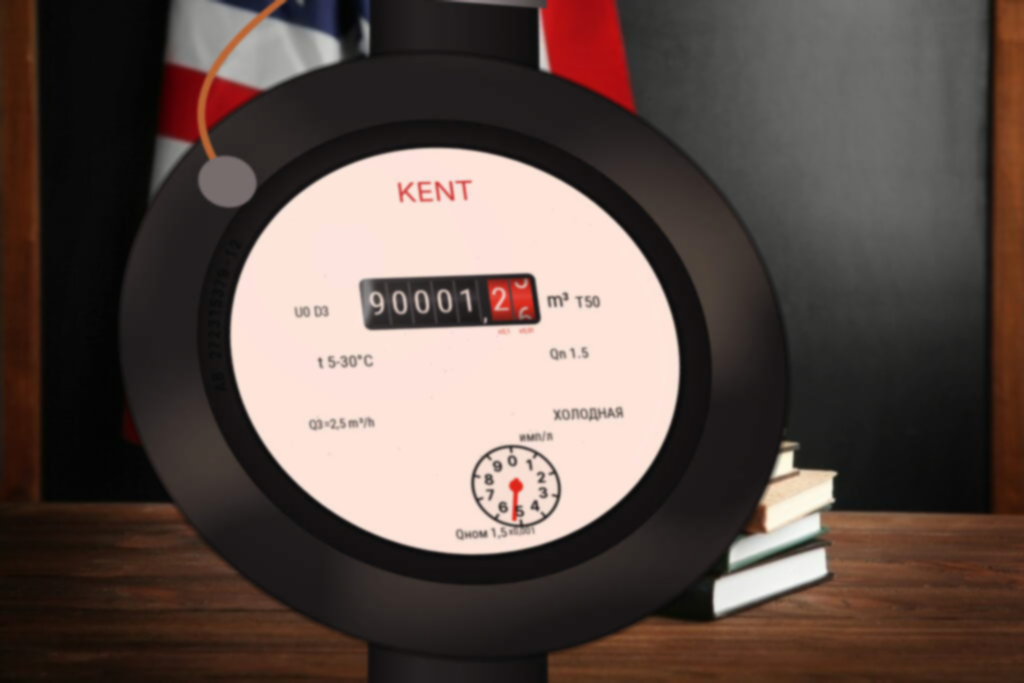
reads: value=90001.255 unit=m³
